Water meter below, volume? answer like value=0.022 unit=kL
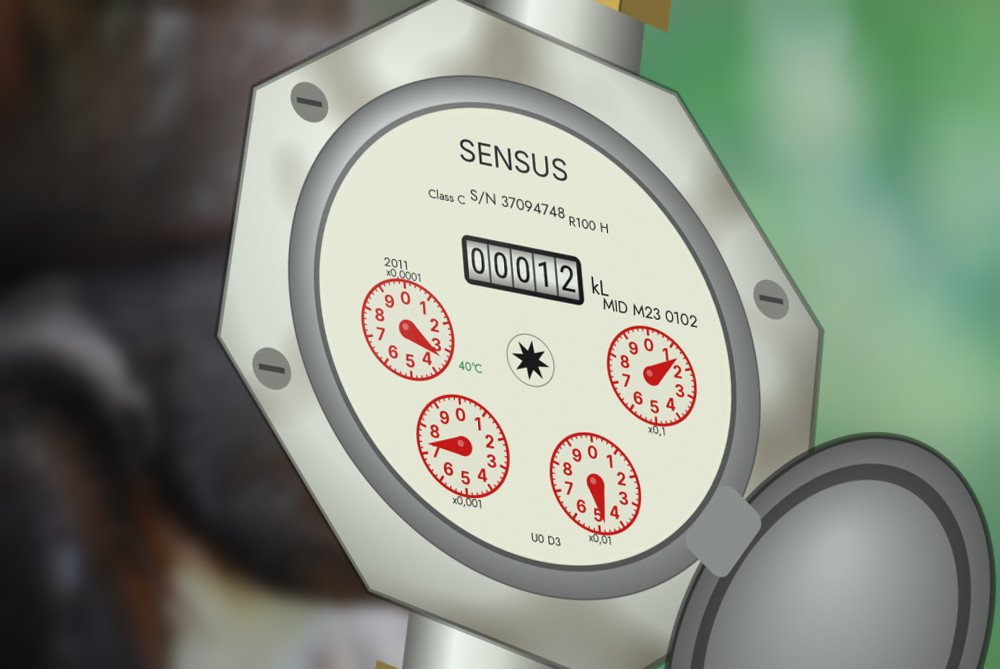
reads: value=12.1473 unit=kL
